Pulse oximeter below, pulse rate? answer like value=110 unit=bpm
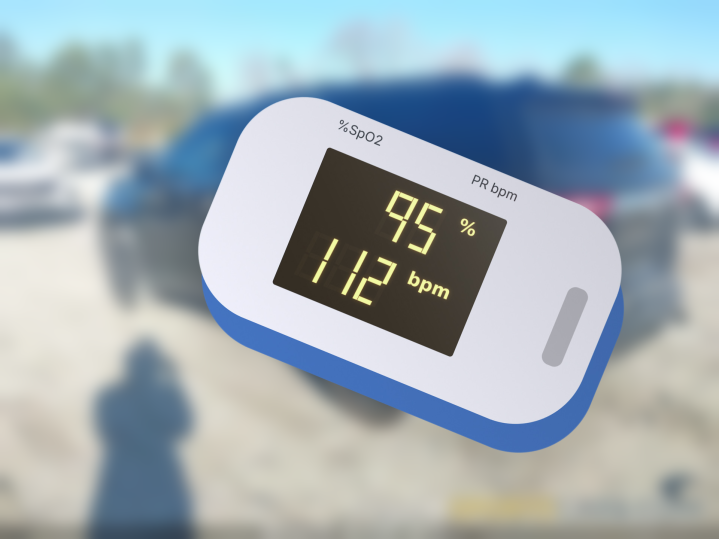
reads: value=112 unit=bpm
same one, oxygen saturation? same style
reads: value=95 unit=%
